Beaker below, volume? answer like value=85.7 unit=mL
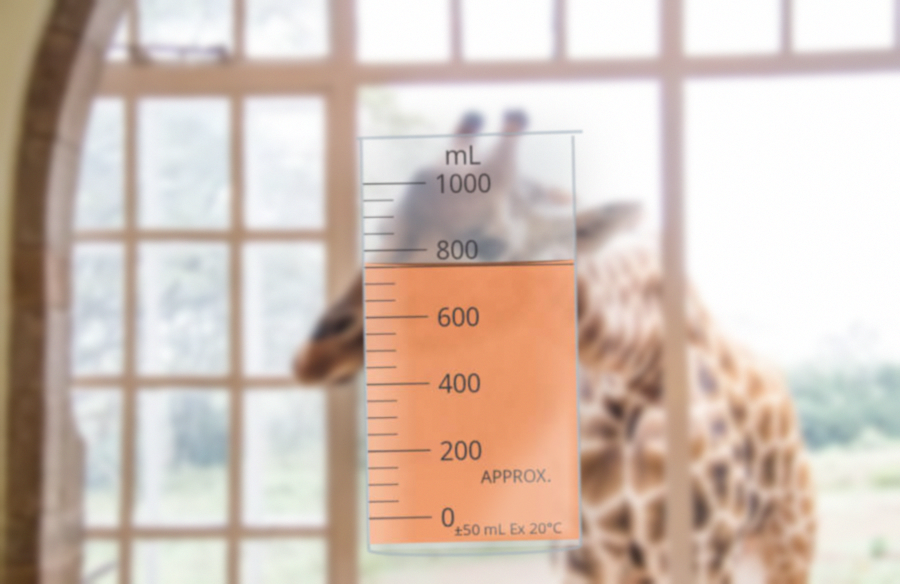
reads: value=750 unit=mL
